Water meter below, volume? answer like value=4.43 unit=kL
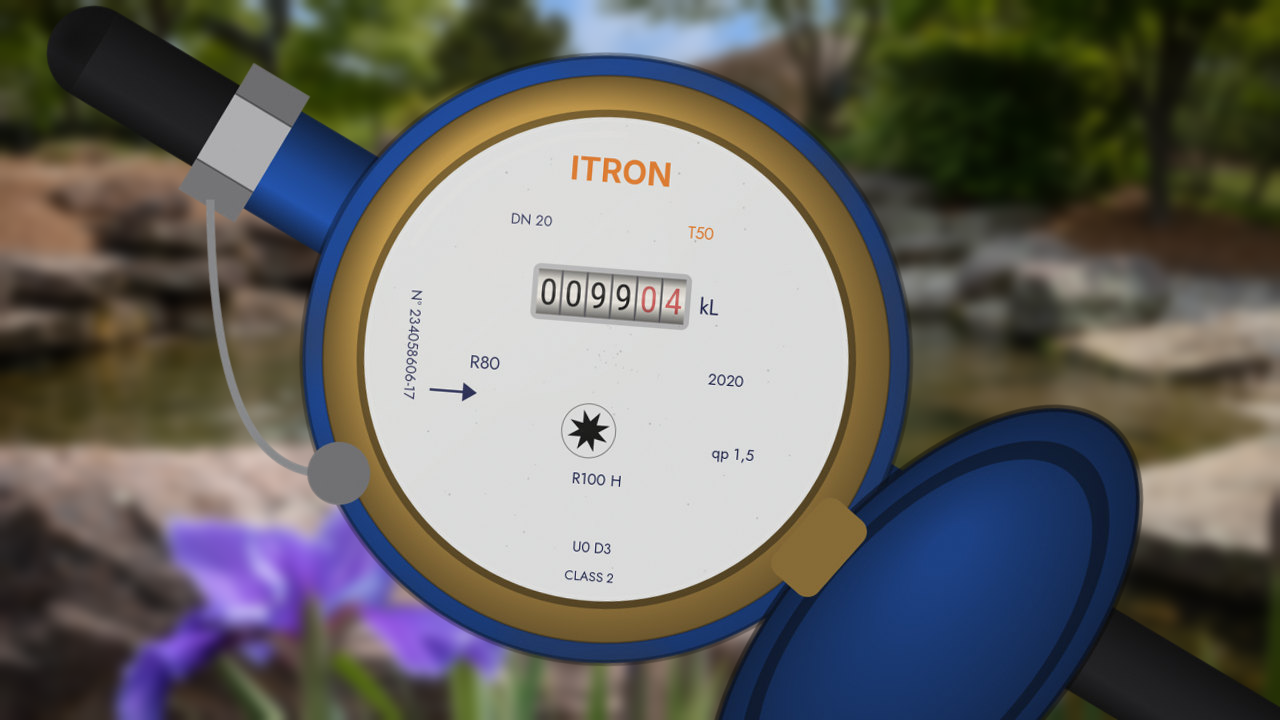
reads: value=99.04 unit=kL
